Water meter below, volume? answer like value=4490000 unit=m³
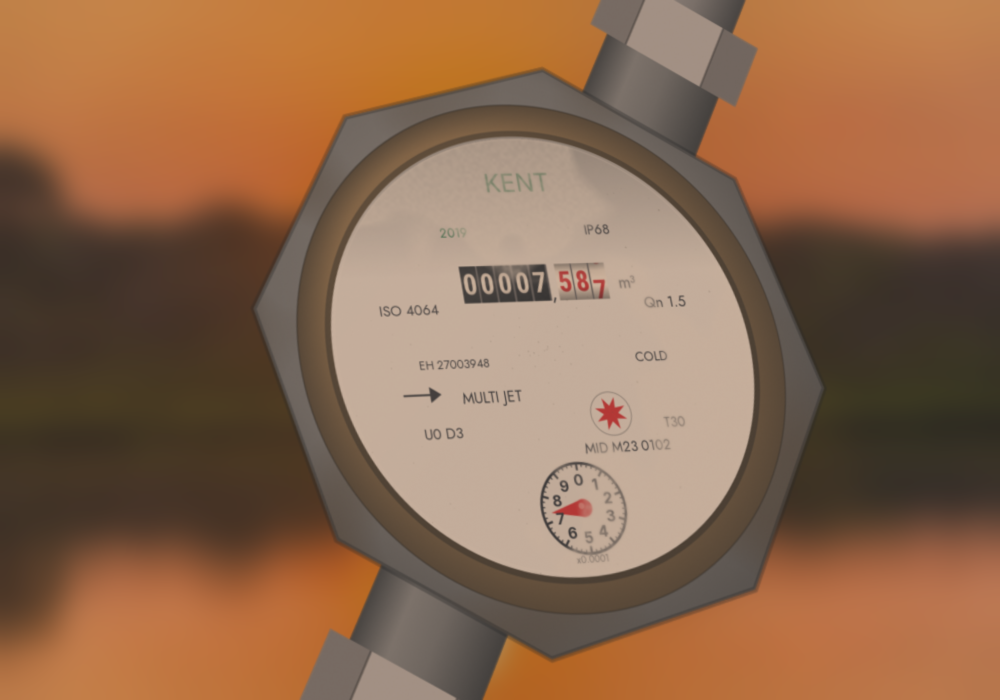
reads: value=7.5867 unit=m³
